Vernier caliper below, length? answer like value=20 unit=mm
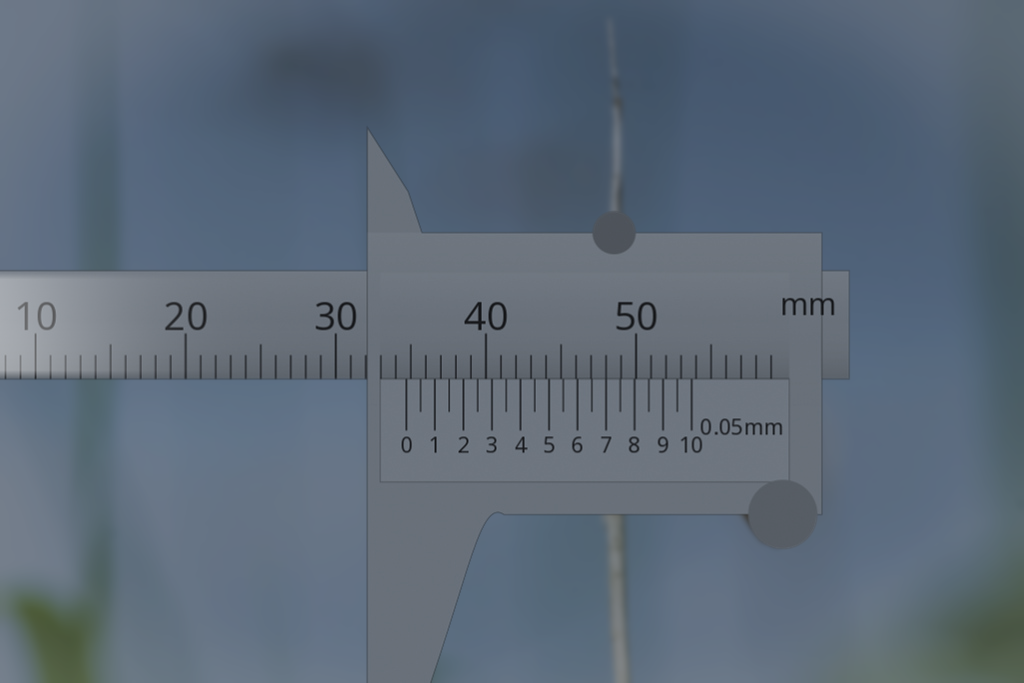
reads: value=34.7 unit=mm
